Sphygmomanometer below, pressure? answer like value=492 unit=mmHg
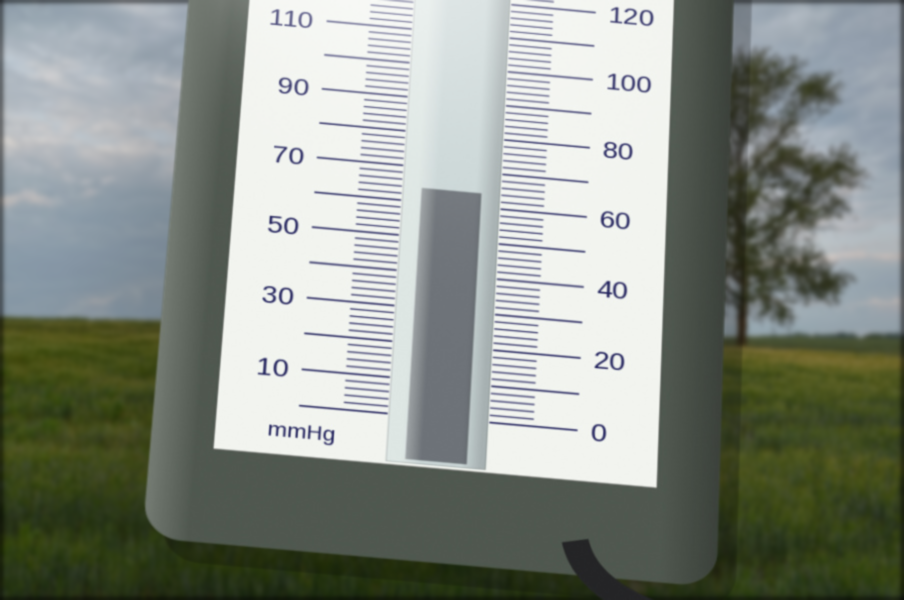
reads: value=64 unit=mmHg
